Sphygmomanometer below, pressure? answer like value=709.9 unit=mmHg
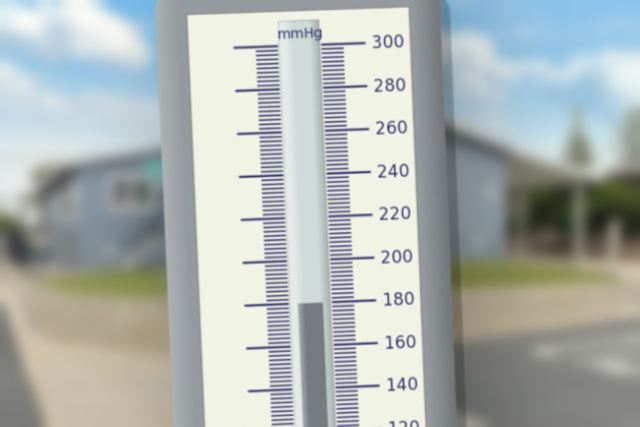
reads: value=180 unit=mmHg
